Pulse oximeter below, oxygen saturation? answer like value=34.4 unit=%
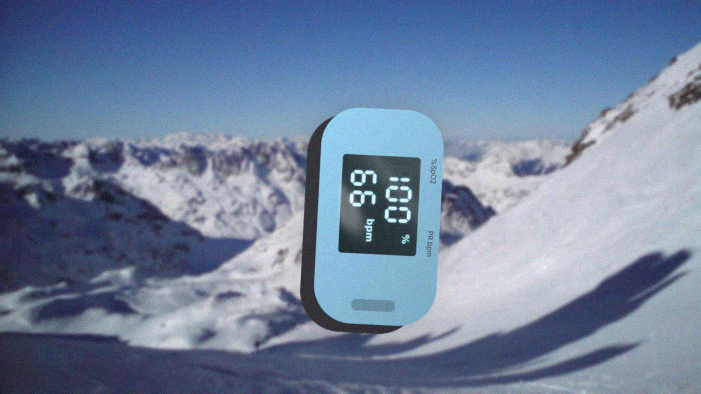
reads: value=100 unit=%
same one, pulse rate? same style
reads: value=66 unit=bpm
